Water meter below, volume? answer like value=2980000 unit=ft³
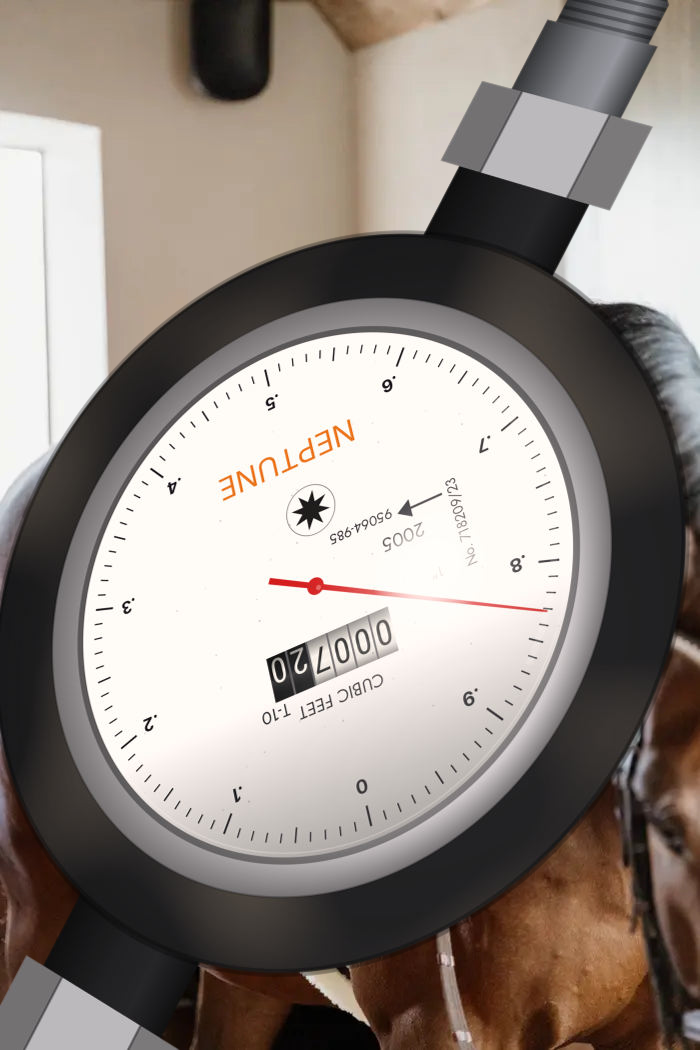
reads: value=719.83 unit=ft³
